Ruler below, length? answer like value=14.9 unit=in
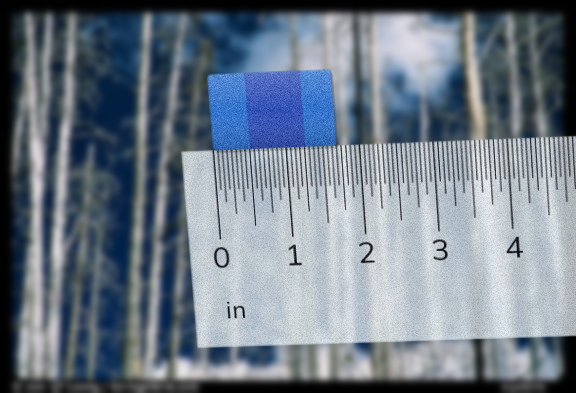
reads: value=1.6875 unit=in
